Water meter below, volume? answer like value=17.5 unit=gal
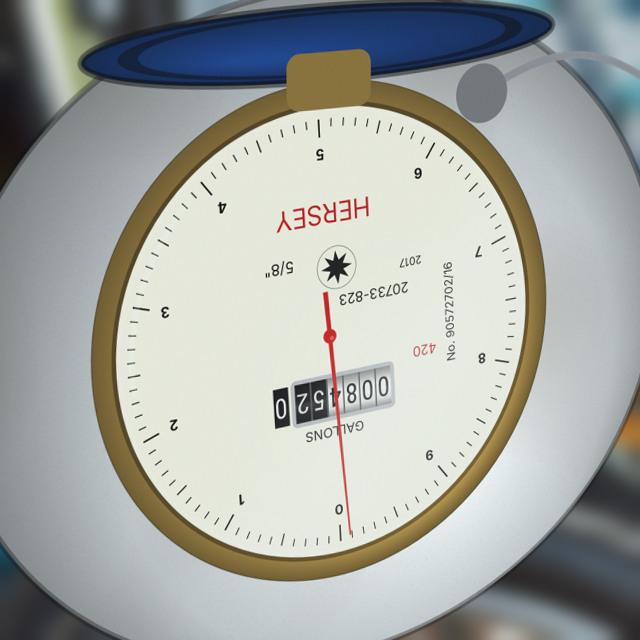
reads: value=84519.9 unit=gal
